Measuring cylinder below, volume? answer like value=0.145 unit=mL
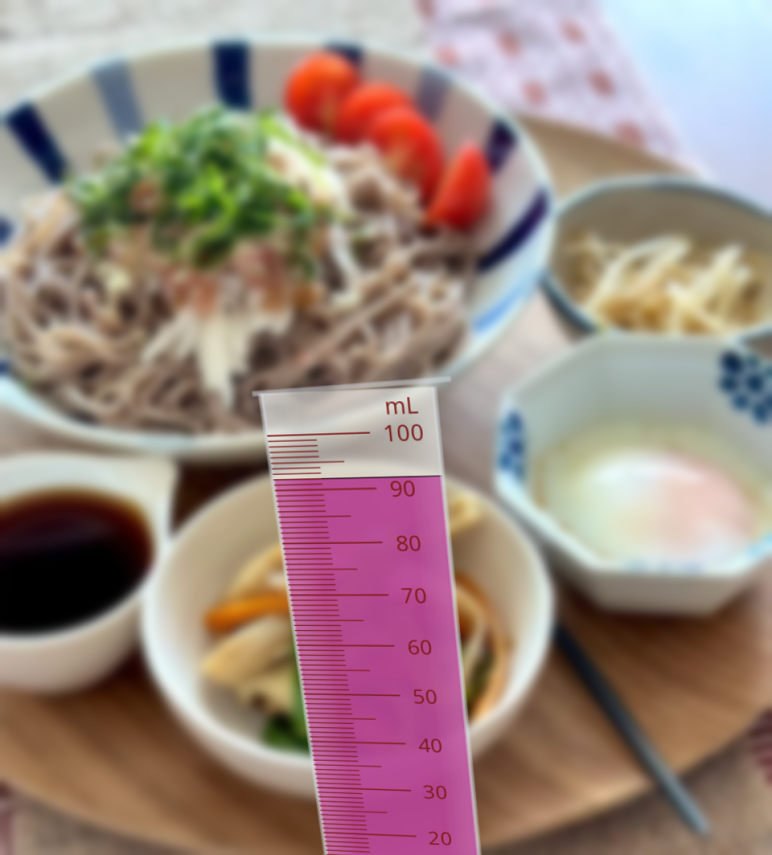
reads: value=92 unit=mL
